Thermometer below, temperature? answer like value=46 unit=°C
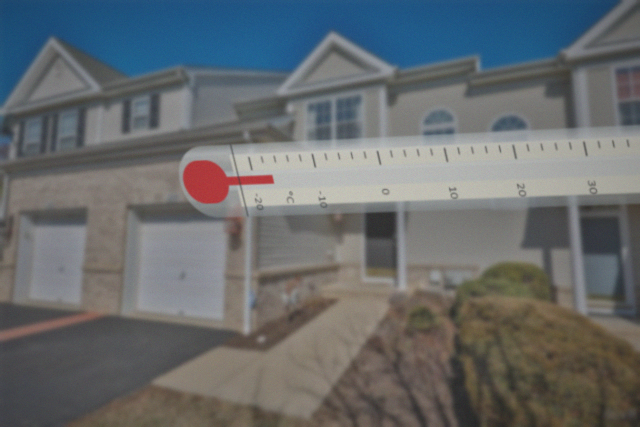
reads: value=-17 unit=°C
